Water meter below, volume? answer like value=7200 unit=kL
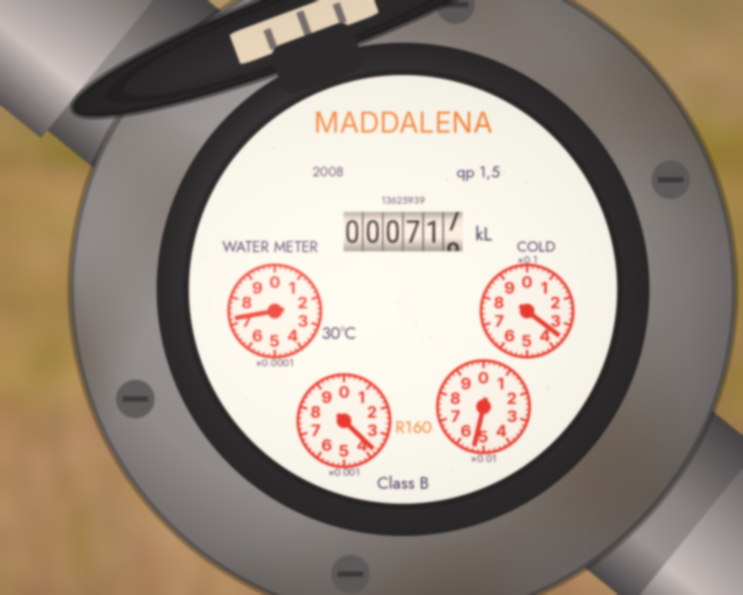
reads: value=717.3537 unit=kL
